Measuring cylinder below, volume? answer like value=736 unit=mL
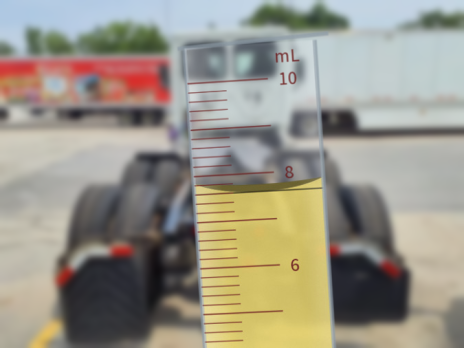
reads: value=7.6 unit=mL
